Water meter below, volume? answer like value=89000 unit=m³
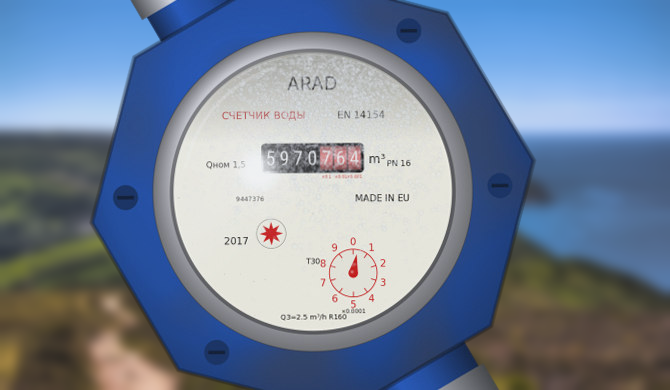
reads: value=5970.7640 unit=m³
